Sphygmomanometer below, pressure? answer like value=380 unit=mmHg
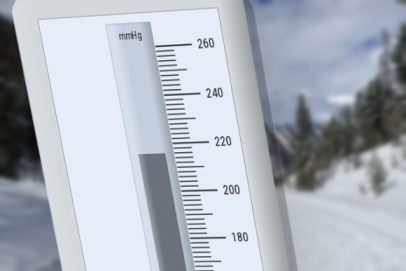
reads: value=216 unit=mmHg
